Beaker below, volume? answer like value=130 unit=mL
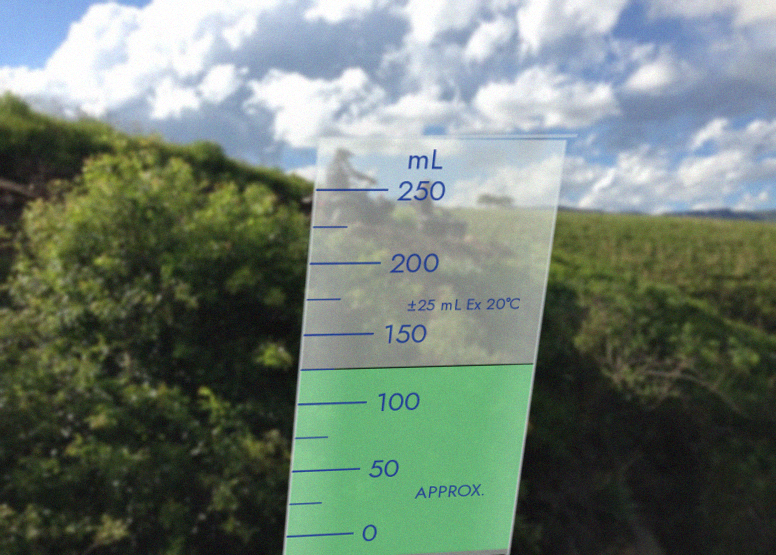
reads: value=125 unit=mL
